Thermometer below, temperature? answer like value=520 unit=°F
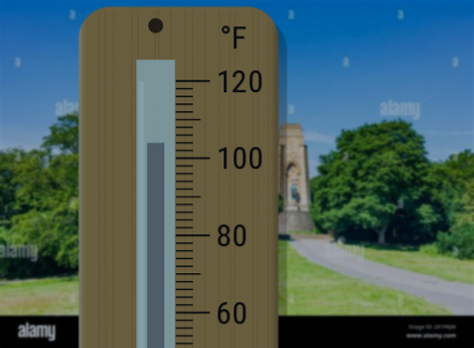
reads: value=104 unit=°F
